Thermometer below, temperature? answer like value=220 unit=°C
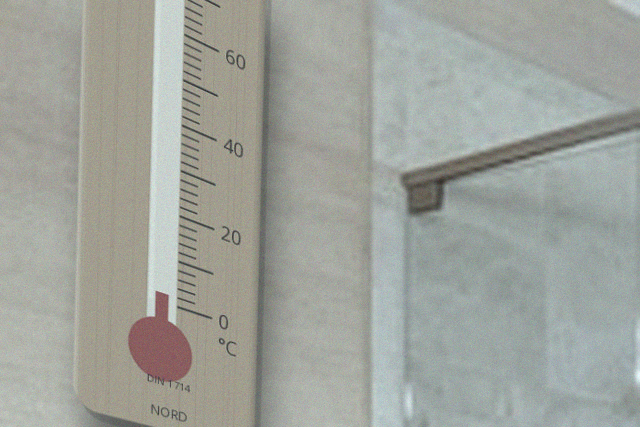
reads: value=2 unit=°C
